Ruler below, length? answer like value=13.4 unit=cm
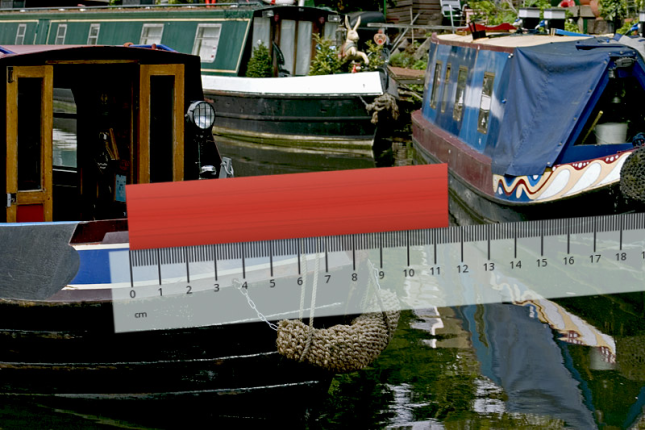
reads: value=11.5 unit=cm
